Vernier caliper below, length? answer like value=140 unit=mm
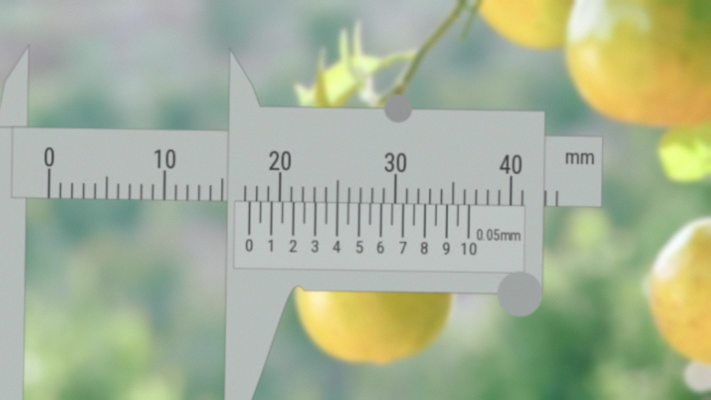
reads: value=17.4 unit=mm
